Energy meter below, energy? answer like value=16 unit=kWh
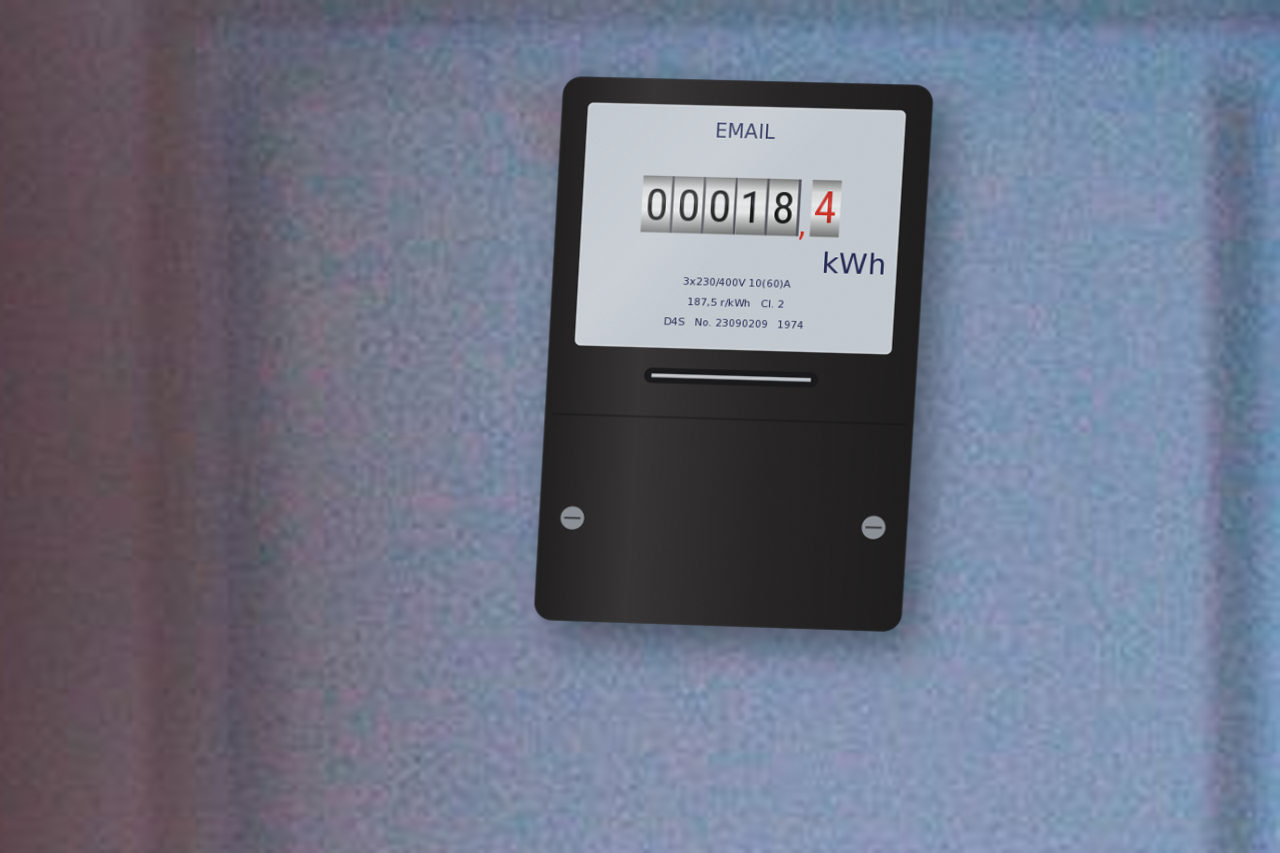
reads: value=18.4 unit=kWh
